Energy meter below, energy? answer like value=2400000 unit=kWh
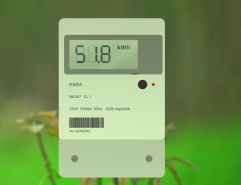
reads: value=51.8 unit=kWh
